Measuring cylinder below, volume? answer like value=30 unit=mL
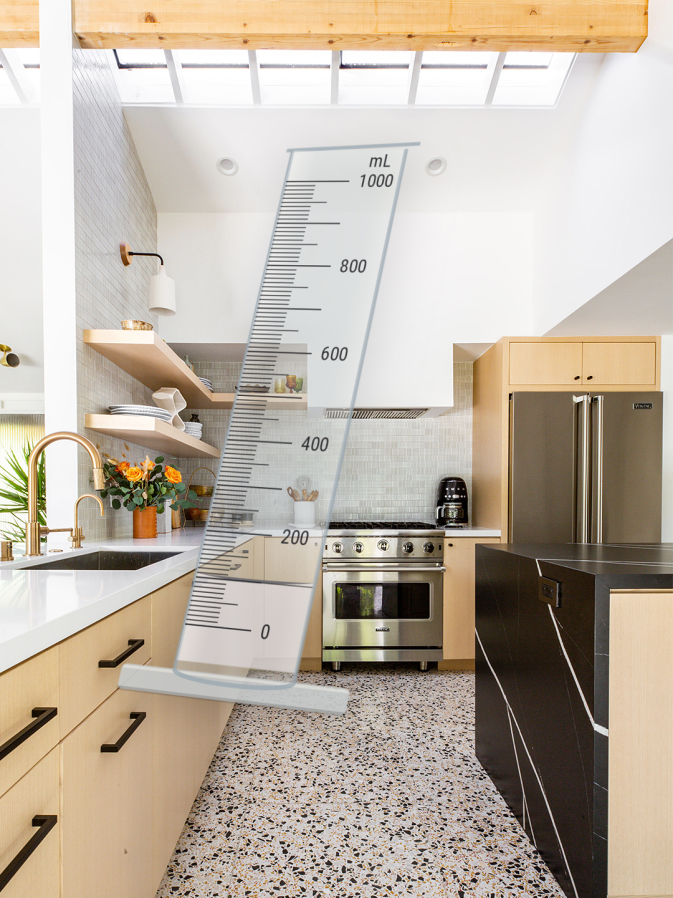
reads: value=100 unit=mL
